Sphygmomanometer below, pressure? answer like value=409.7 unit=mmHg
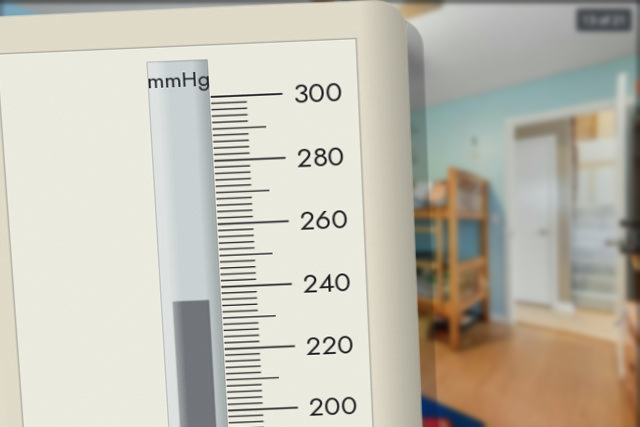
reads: value=236 unit=mmHg
